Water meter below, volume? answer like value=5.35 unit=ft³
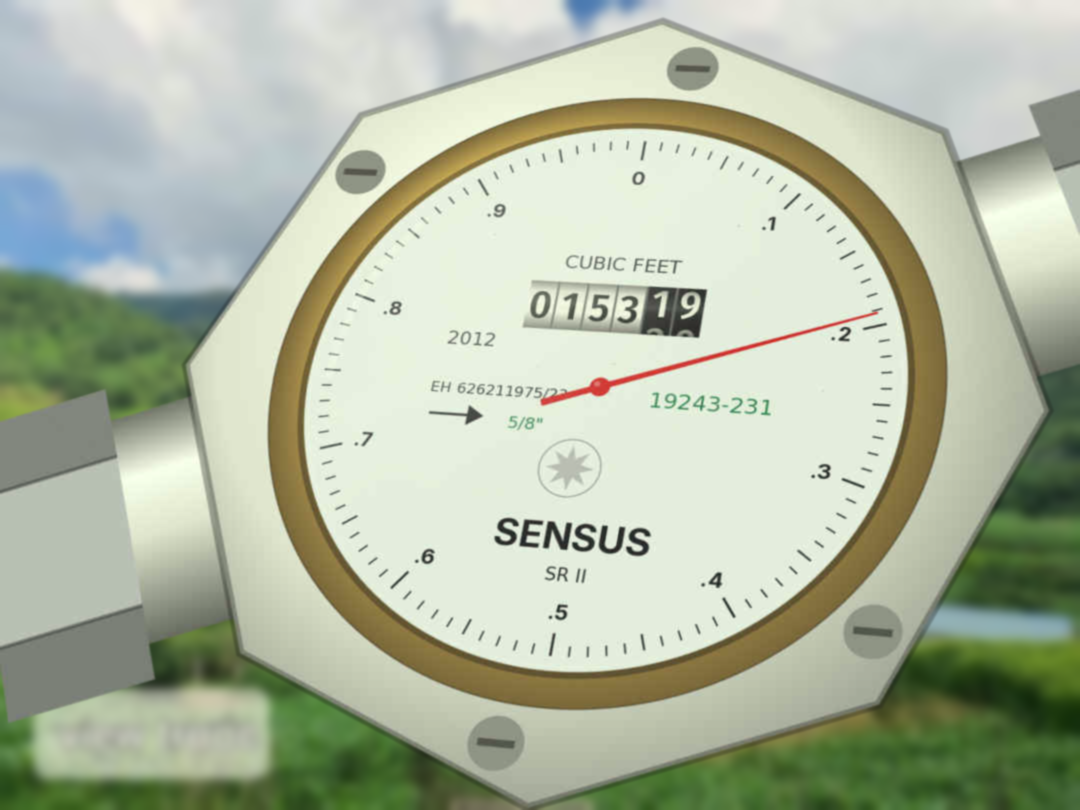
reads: value=15319.19 unit=ft³
